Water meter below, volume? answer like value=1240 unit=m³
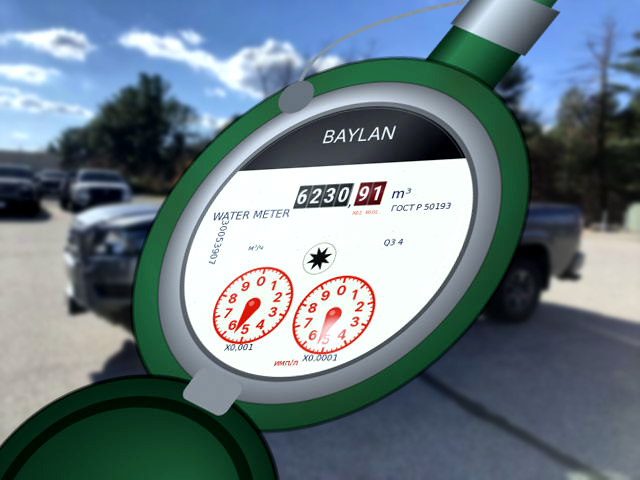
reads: value=6230.9155 unit=m³
